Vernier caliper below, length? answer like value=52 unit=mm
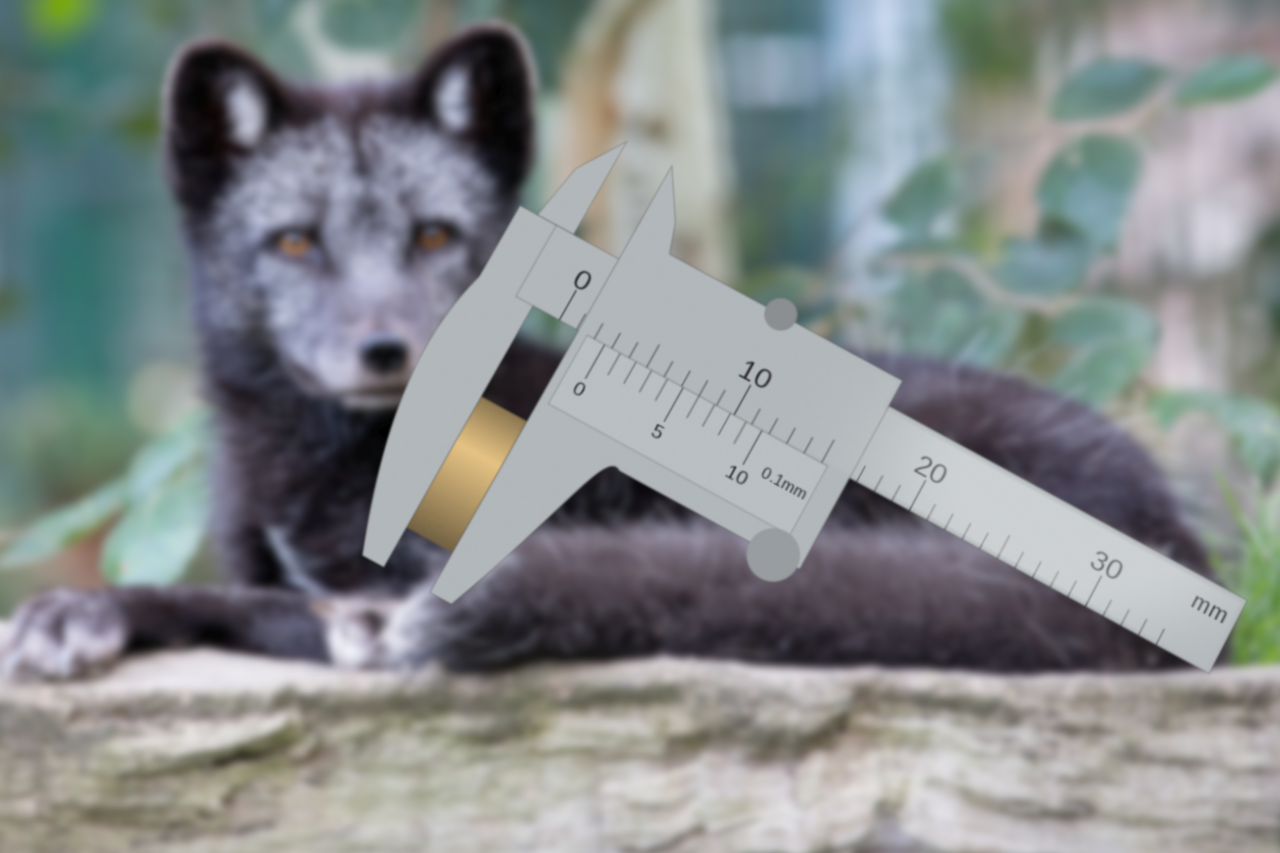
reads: value=2.6 unit=mm
